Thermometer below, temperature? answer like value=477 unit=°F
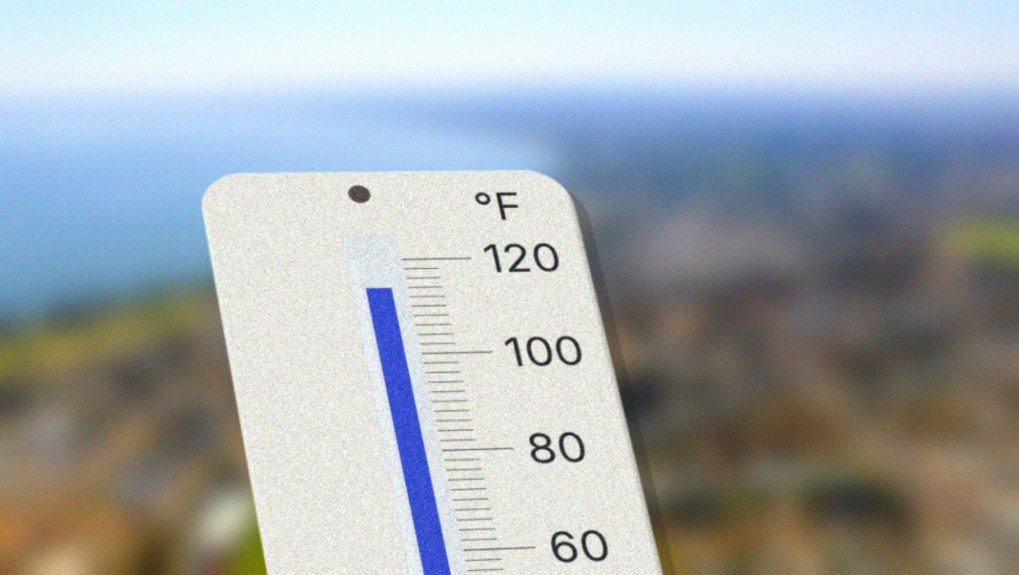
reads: value=114 unit=°F
